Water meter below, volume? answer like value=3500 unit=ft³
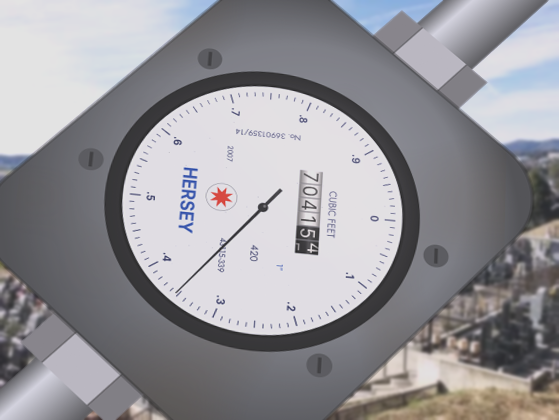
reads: value=704154.35 unit=ft³
